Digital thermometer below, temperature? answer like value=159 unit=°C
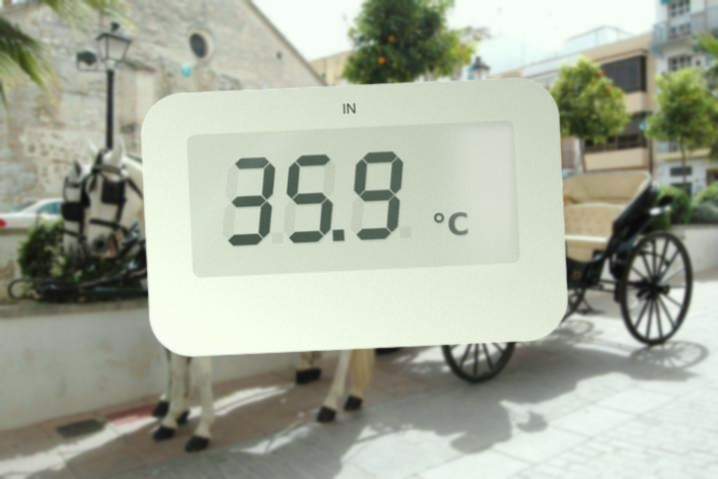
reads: value=35.9 unit=°C
